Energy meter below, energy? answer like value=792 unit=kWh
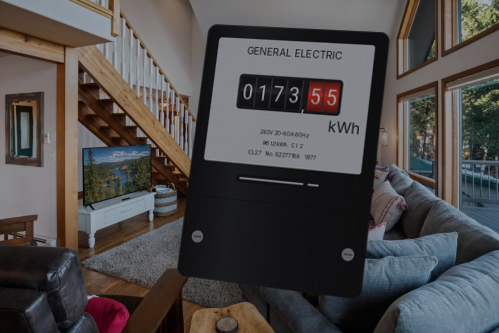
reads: value=173.55 unit=kWh
